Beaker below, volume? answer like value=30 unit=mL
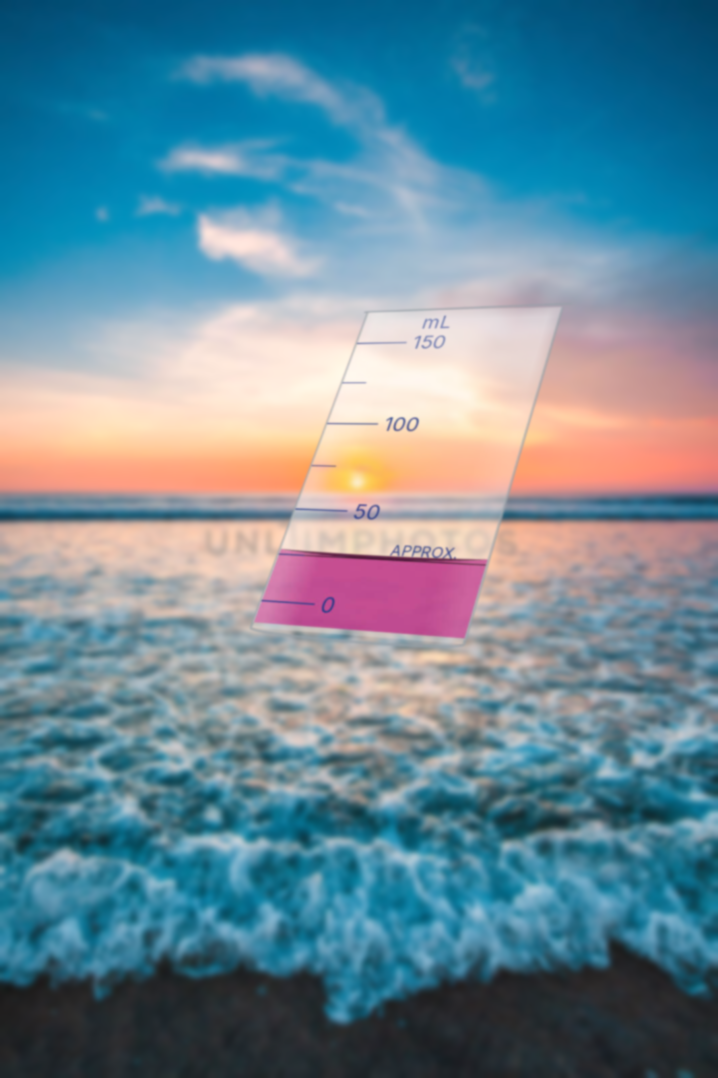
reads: value=25 unit=mL
